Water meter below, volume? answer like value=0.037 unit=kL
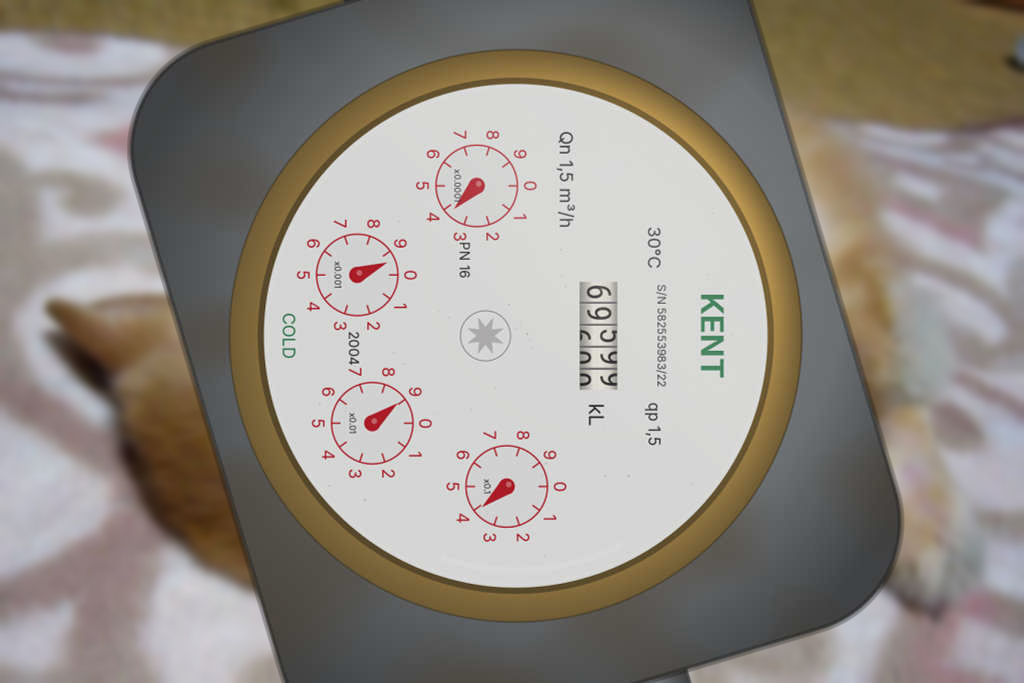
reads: value=69599.3893 unit=kL
